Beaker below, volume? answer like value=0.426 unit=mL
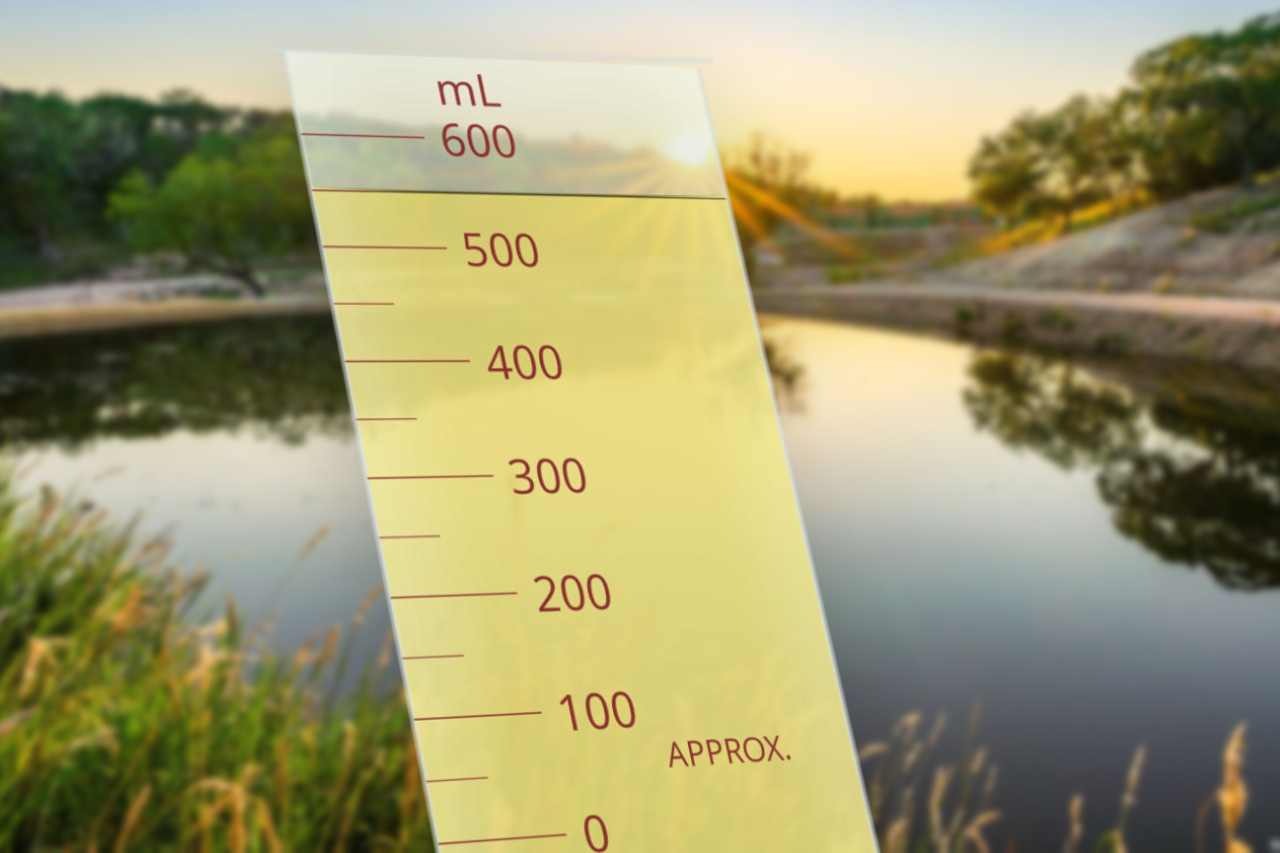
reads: value=550 unit=mL
